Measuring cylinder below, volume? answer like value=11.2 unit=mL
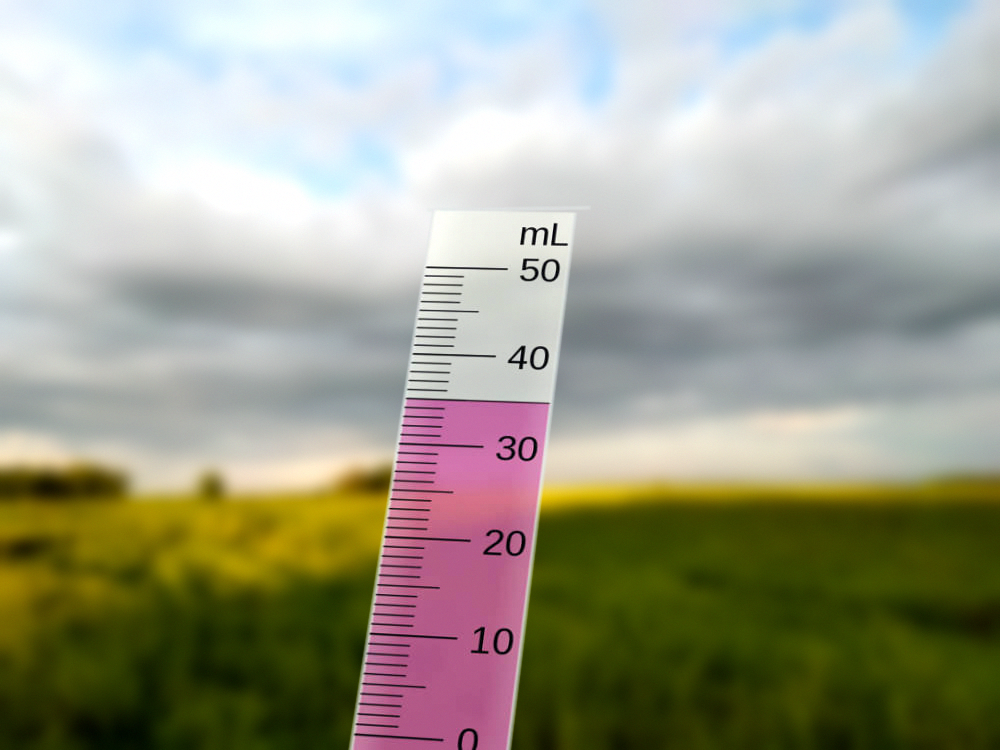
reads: value=35 unit=mL
